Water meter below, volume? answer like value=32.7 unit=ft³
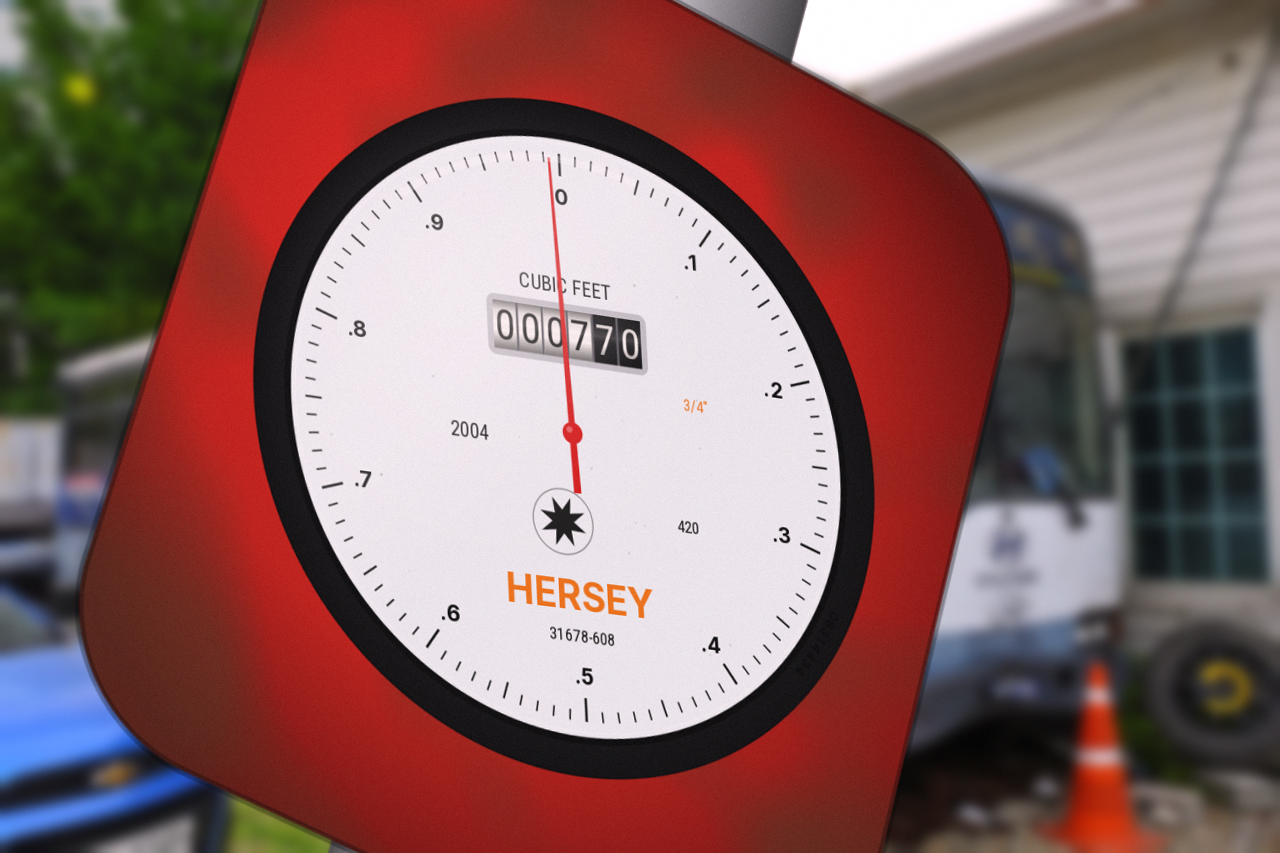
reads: value=769.99 unit=ft³
